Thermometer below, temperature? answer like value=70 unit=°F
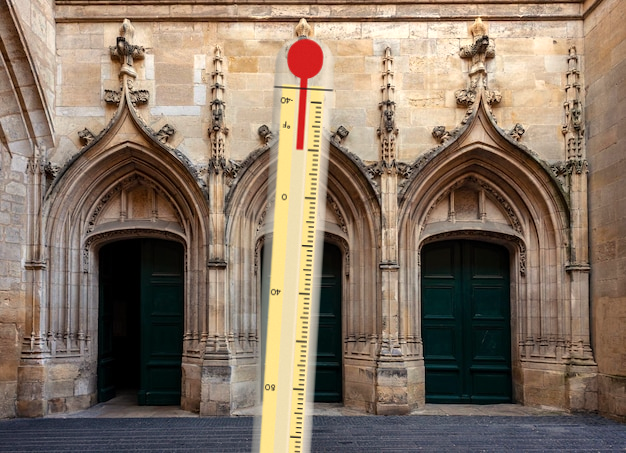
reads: value=-20 unit=°F
